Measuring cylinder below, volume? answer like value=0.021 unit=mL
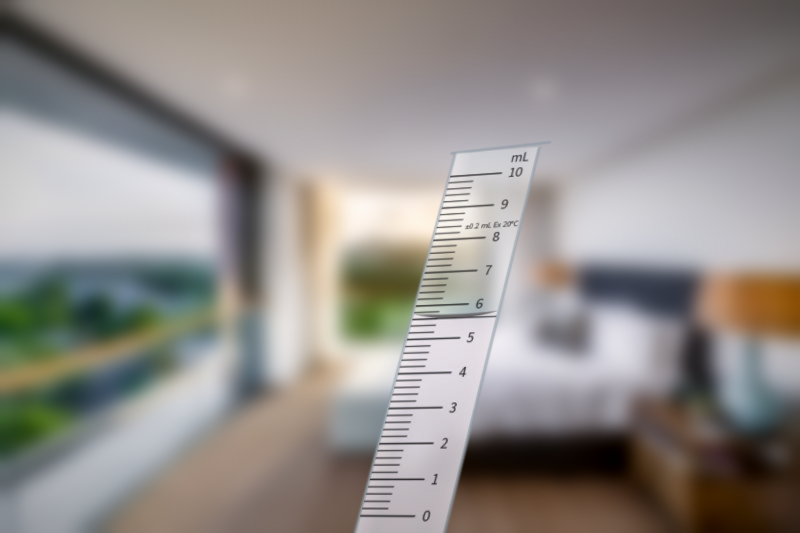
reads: value=5.6 unit=mL
